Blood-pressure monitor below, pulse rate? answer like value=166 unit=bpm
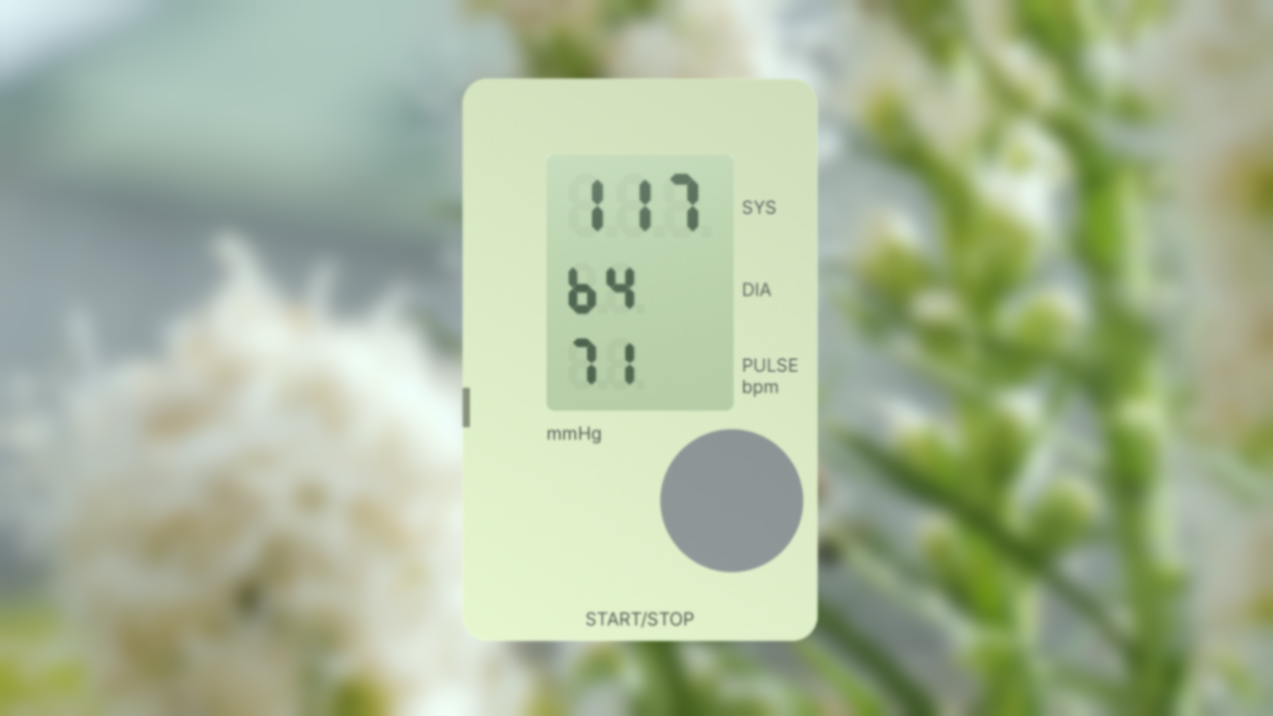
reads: value=71 unit=bpm
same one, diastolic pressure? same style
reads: value=64 unit=mmHg
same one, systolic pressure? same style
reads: value=117 unit=mmHg
